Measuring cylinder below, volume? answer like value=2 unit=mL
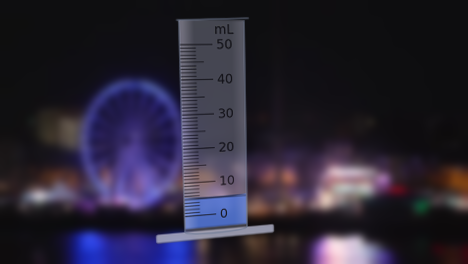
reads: value=5 unit=mL
